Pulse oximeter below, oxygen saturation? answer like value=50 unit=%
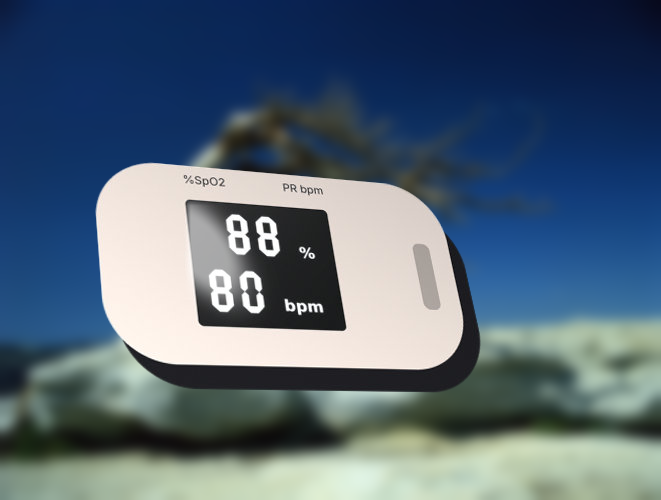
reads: value=88 unit=%
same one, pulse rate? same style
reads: value=80 unit=bpm
